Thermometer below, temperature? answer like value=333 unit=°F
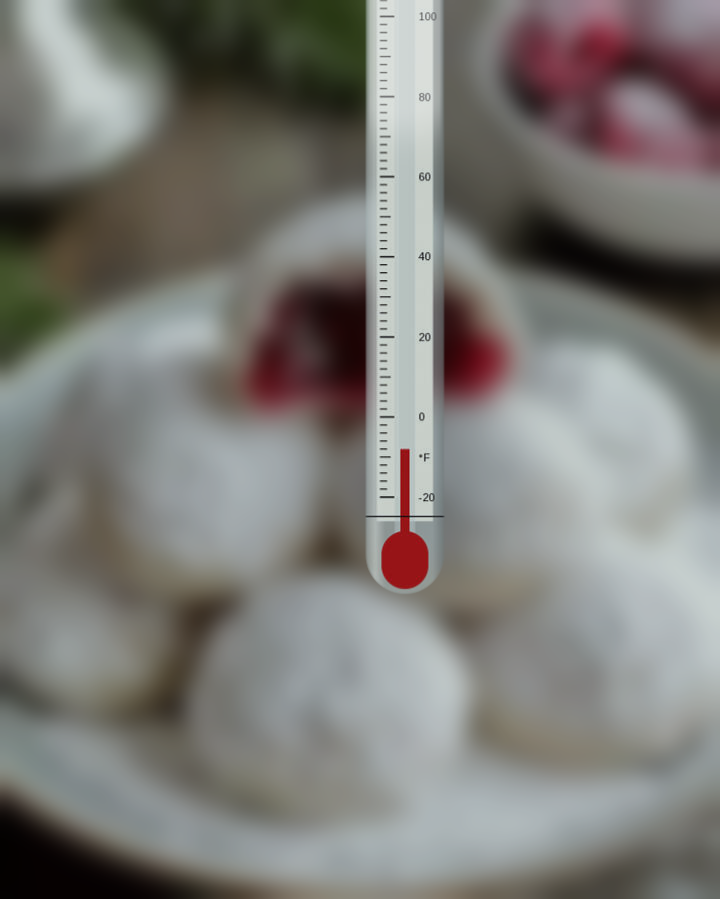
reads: value=-8 unit=°F
